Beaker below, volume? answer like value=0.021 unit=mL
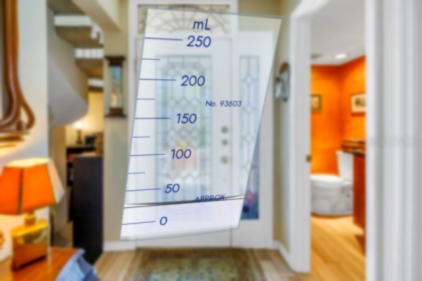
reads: value=25 unit=mL
